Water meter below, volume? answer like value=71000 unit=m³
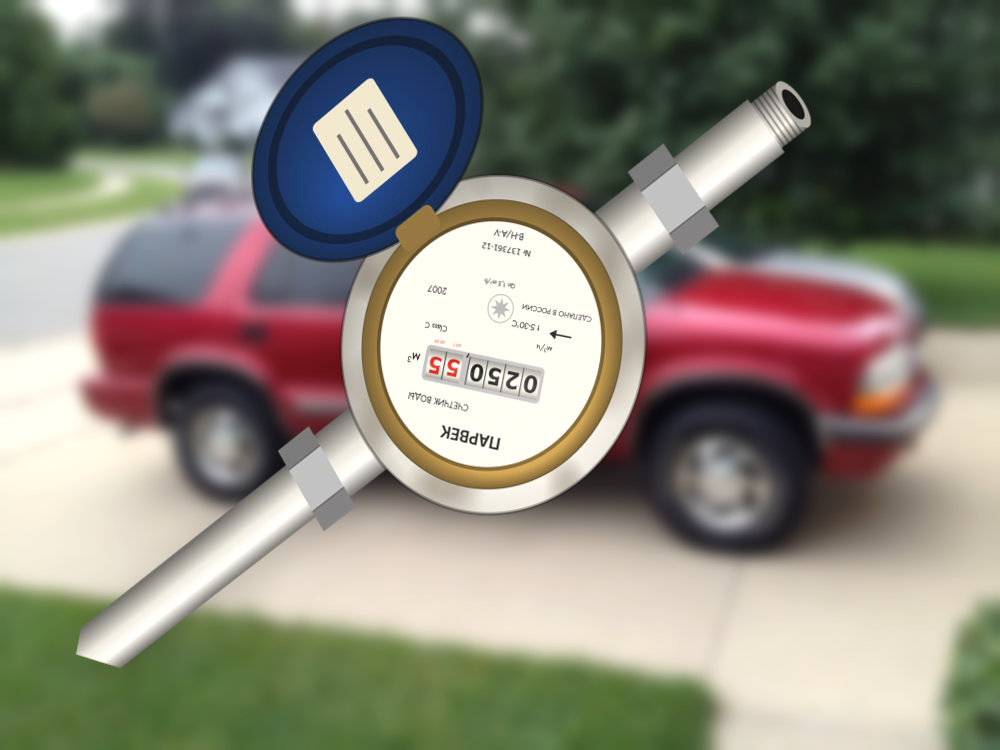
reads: value=250.55 unit=m³
